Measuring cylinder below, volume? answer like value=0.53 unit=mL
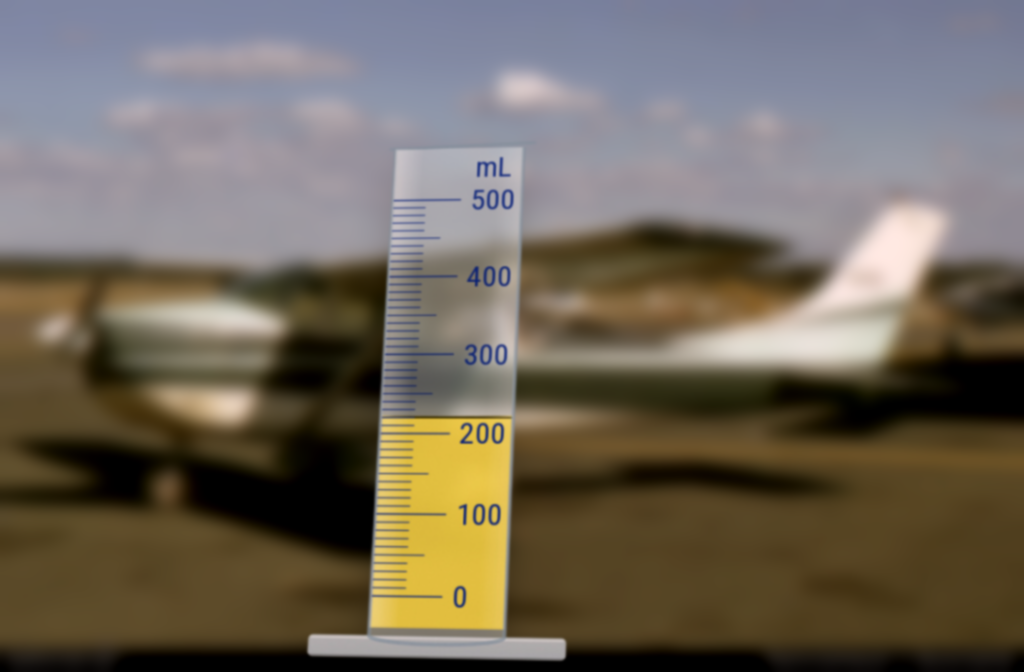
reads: value=220 unit=mL
